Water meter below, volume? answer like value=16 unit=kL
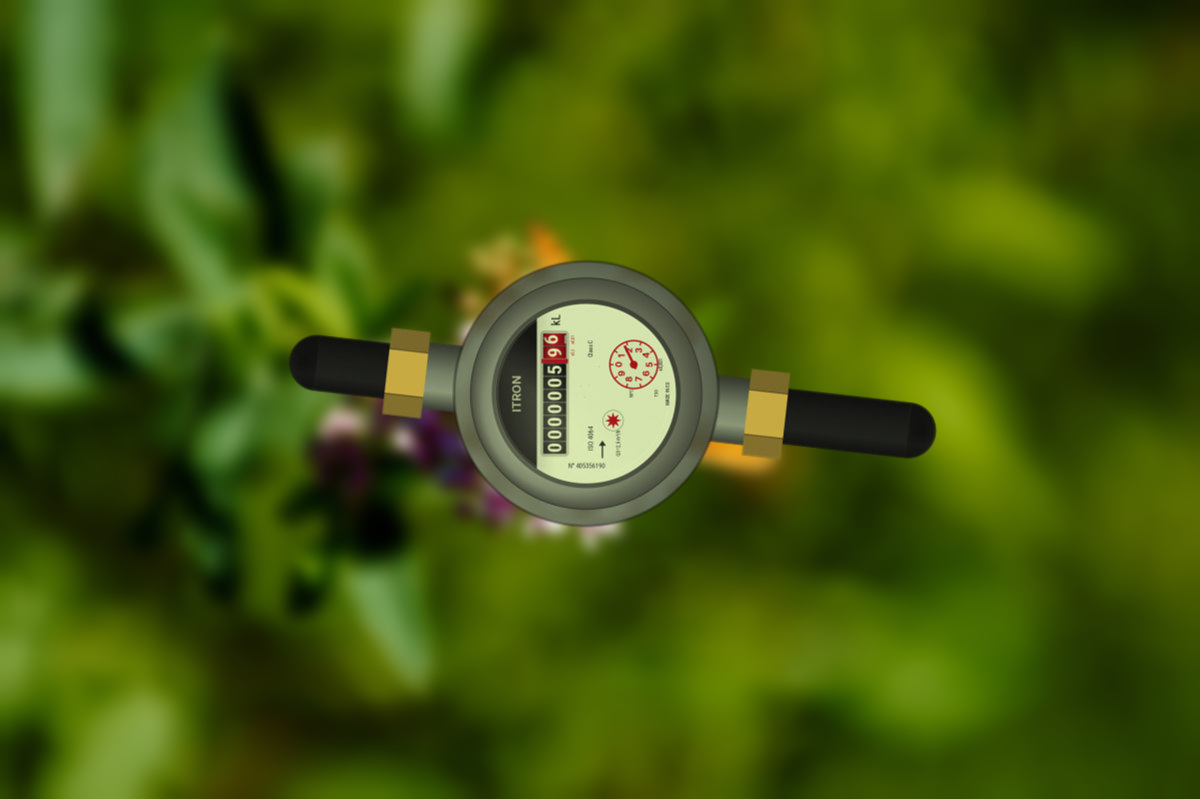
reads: value=5.961 unit=kL
